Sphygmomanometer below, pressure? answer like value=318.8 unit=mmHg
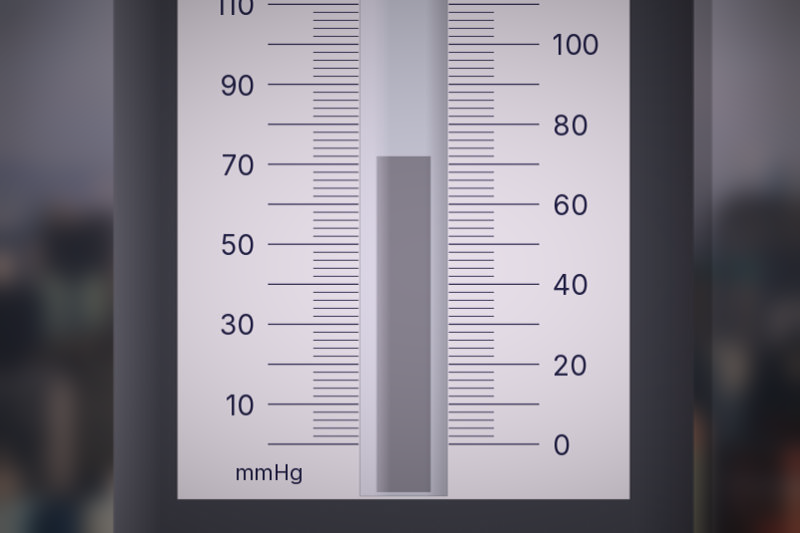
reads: value=72 unit=mmHg
